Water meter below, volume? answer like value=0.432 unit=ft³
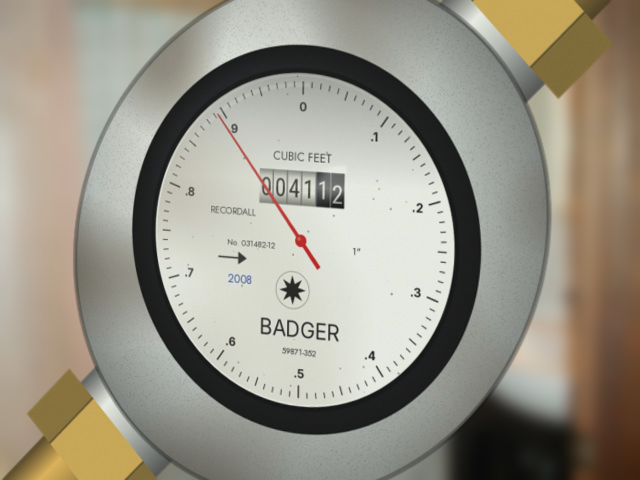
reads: value=4111.89 unit=ft³
